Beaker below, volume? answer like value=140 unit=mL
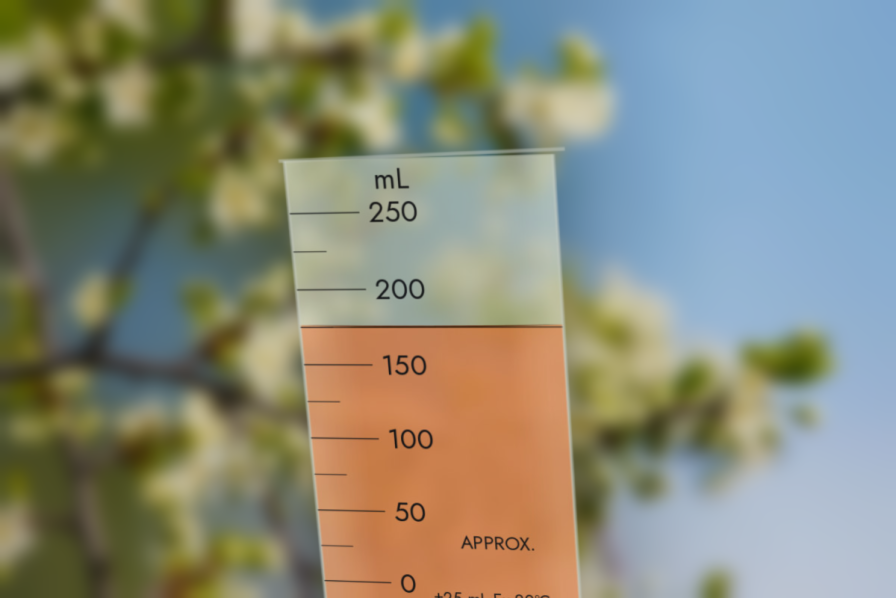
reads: value=175 unit=mL
